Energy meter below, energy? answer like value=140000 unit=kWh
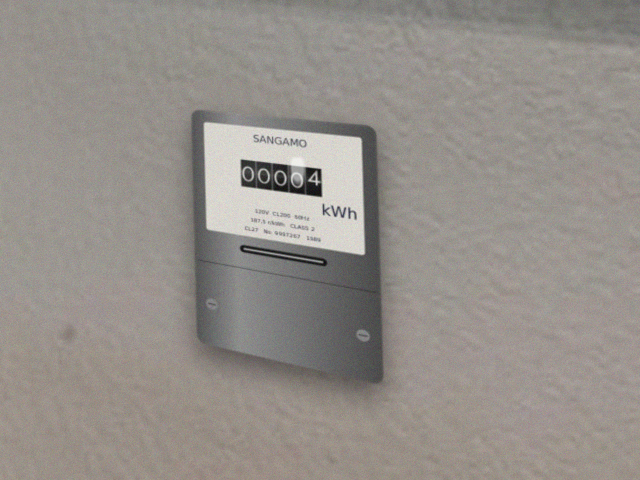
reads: value=4 unit=kWh
